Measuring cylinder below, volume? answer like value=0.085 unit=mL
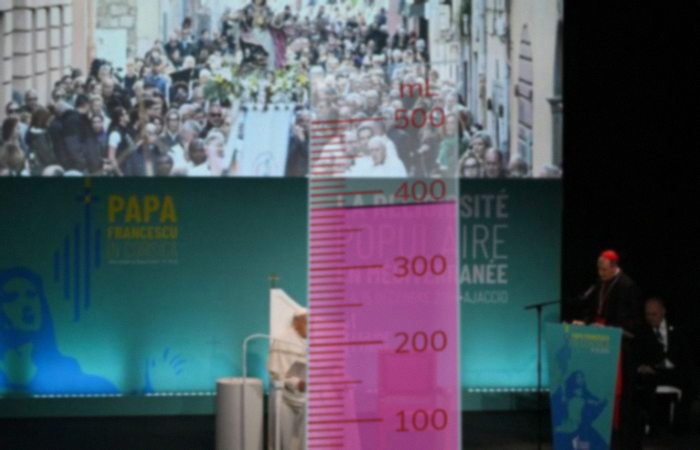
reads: value=380 unit=mL
